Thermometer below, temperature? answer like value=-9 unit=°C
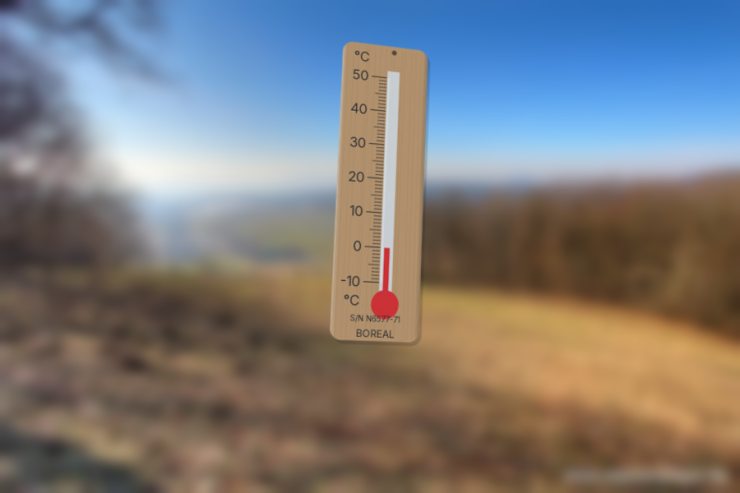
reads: value=0 unit=°C
